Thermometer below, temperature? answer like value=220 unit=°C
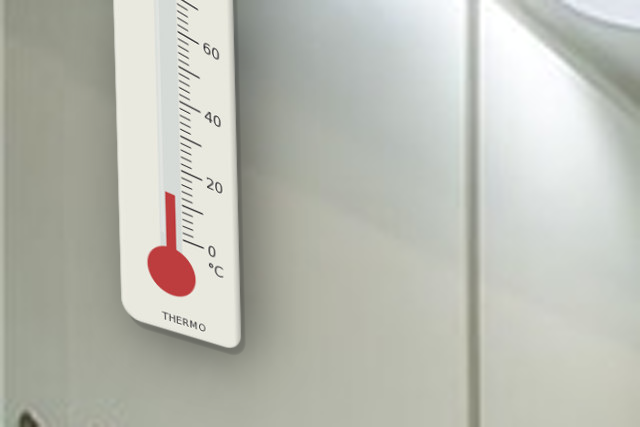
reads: value=12 unit=°C
